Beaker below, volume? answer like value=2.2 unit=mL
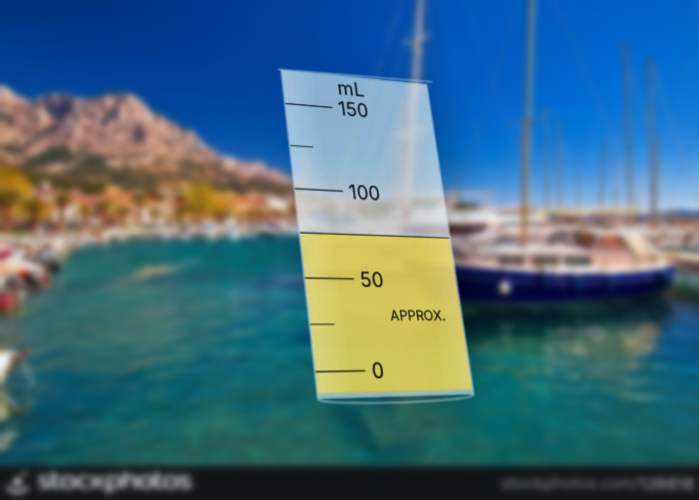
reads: value=75 unit=mL
